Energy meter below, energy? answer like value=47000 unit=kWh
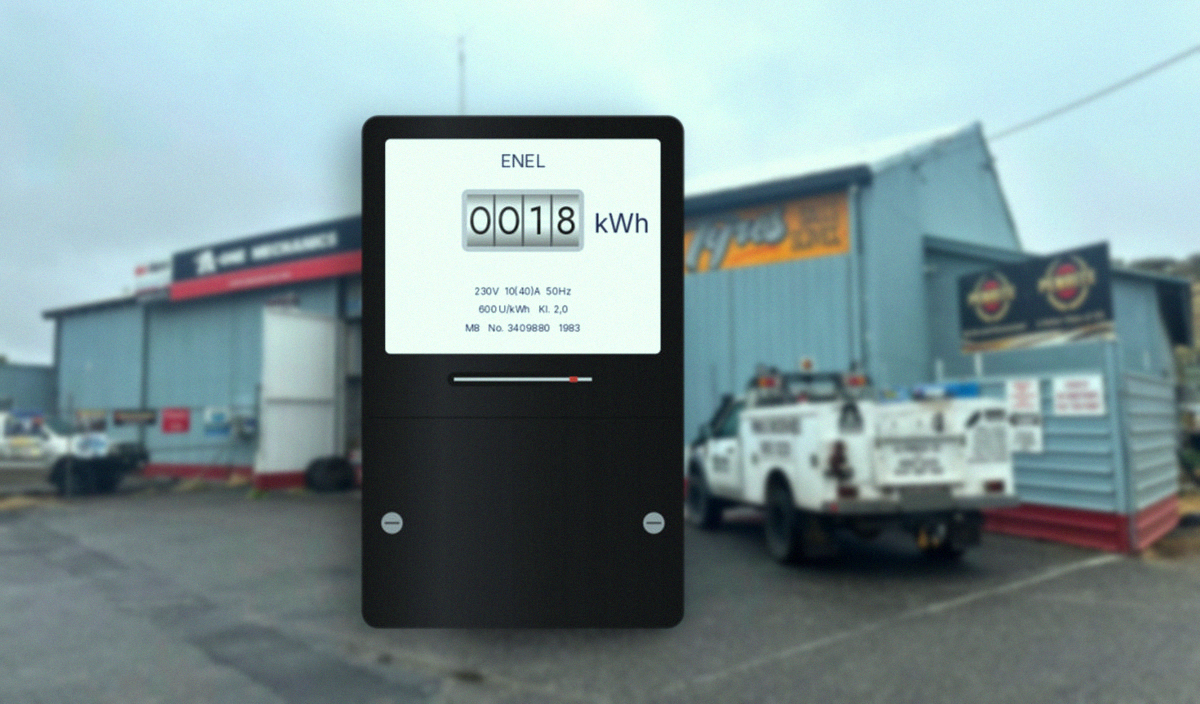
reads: value=18 unit=kWh
